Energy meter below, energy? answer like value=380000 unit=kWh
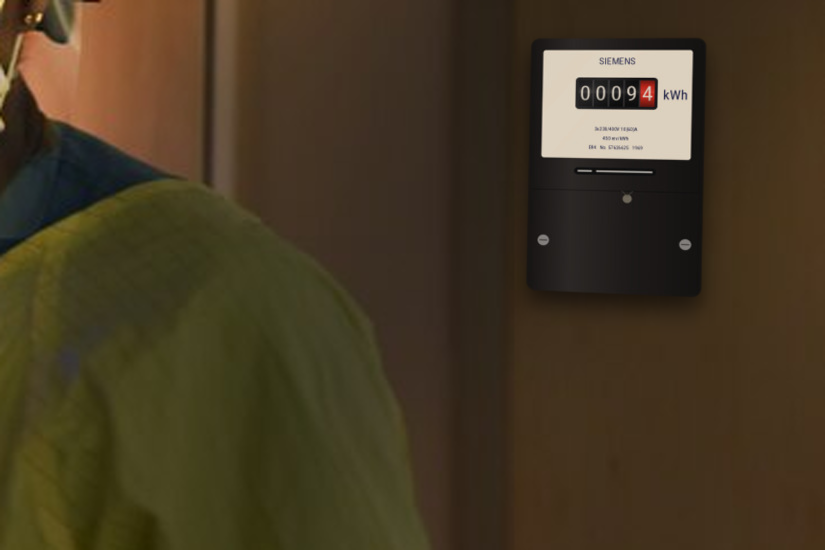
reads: value=9.4 unit=kWh
